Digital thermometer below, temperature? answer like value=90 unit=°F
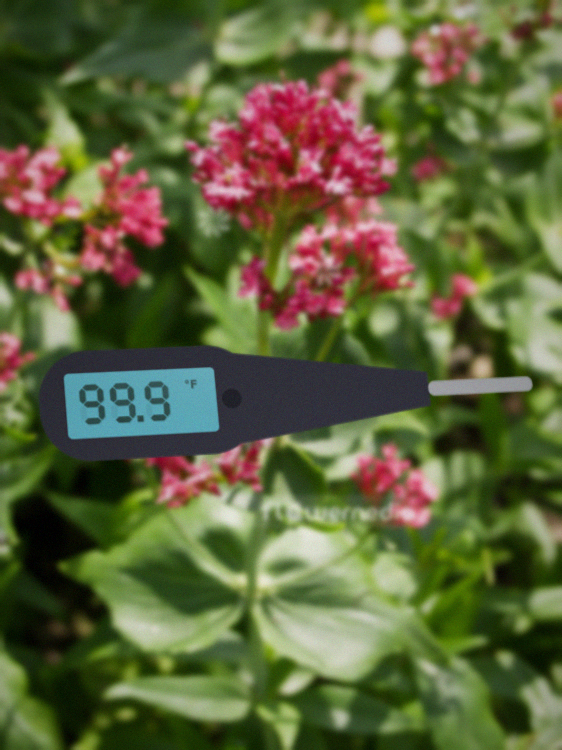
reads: value=99.9 unit=°F
